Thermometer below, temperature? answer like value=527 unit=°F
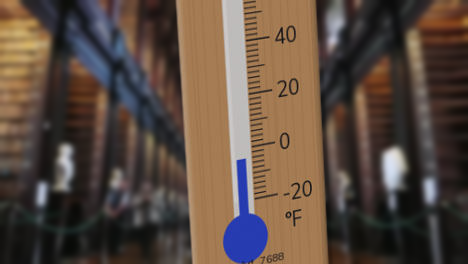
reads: value=-4 unit=°F
